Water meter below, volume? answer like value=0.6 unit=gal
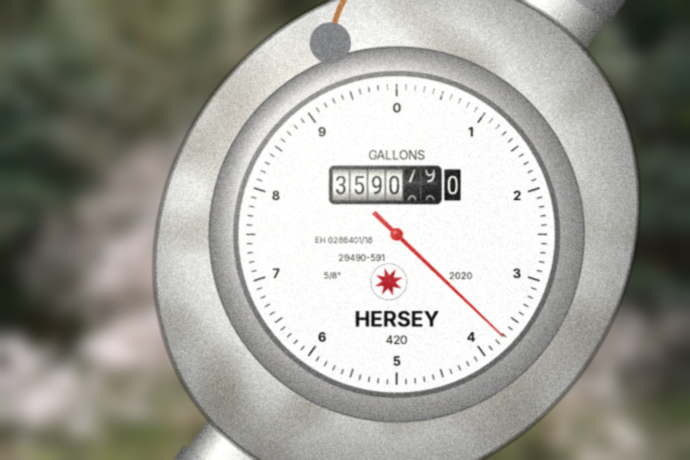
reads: value=3590793.7 unit=gal
